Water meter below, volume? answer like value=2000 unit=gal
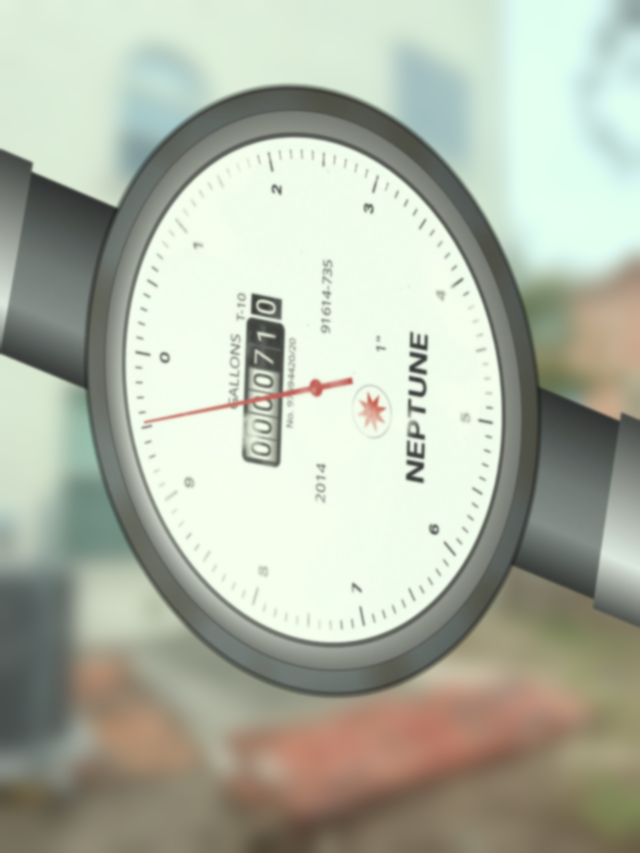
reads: value=709.5 unit=gal
